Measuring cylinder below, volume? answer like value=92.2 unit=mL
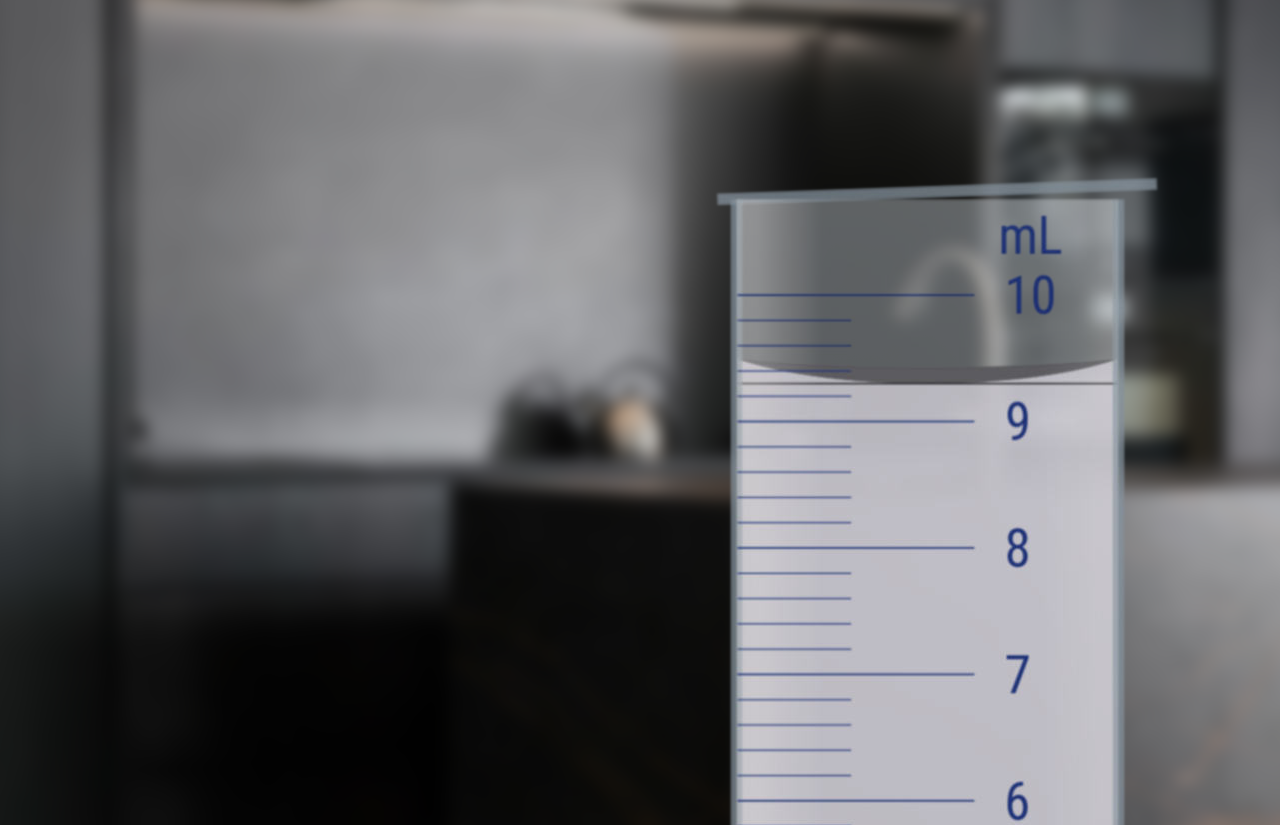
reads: value=9.3 unit=mL
